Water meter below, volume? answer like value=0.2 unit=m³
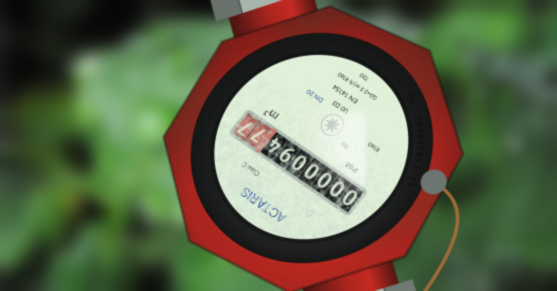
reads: value=94.77 unit=m³
